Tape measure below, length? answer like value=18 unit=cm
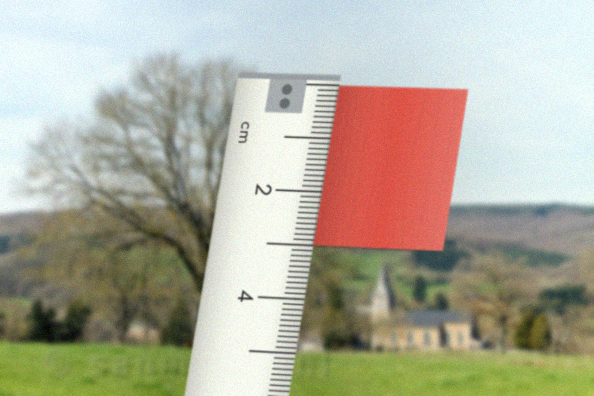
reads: value=3 unit=cm
